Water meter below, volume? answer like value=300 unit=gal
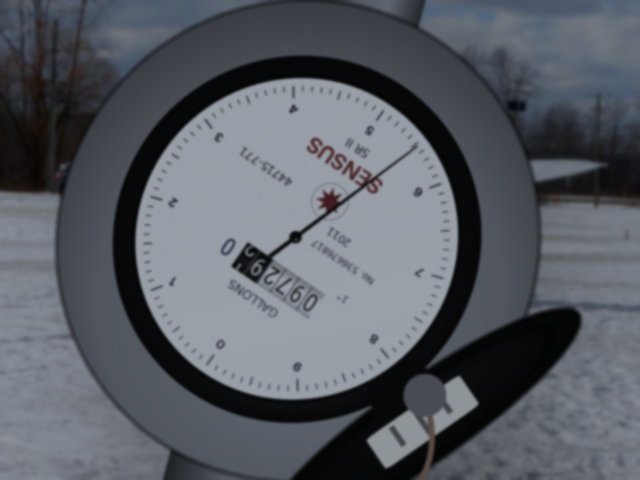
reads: value=972915.5 unit=gal
